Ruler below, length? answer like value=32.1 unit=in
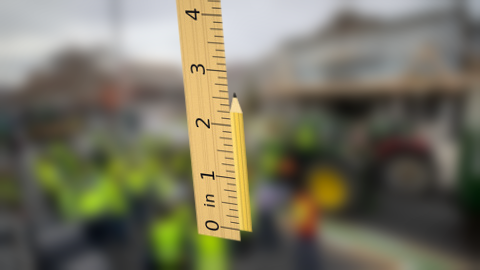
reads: value=2.625 unit=in
